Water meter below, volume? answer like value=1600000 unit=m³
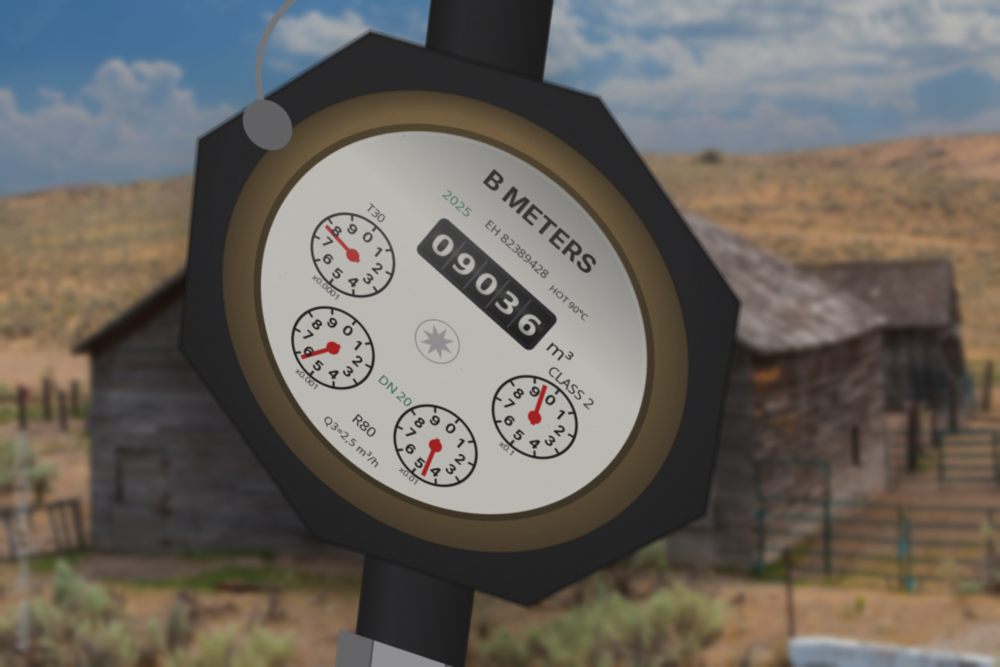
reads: value=9035.9457 unit=m³
